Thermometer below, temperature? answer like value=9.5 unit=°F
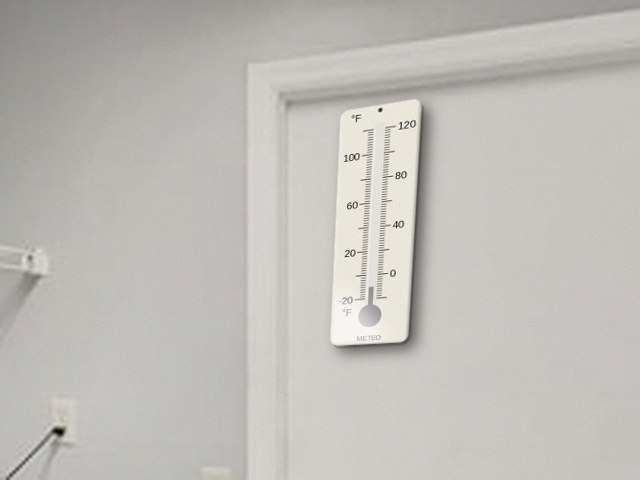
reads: value=-10 unit=°F
